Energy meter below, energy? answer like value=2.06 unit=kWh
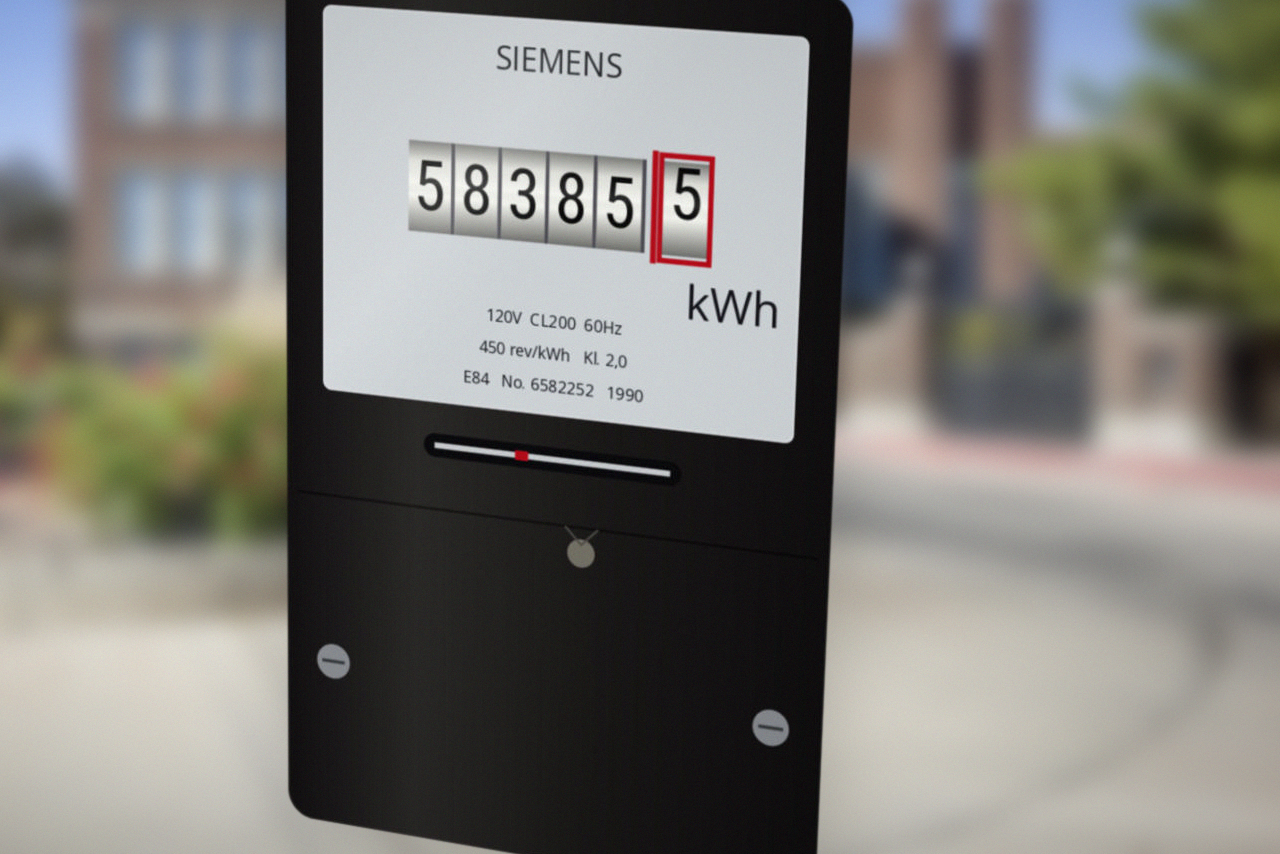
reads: value=58385.5 unit=kWh
